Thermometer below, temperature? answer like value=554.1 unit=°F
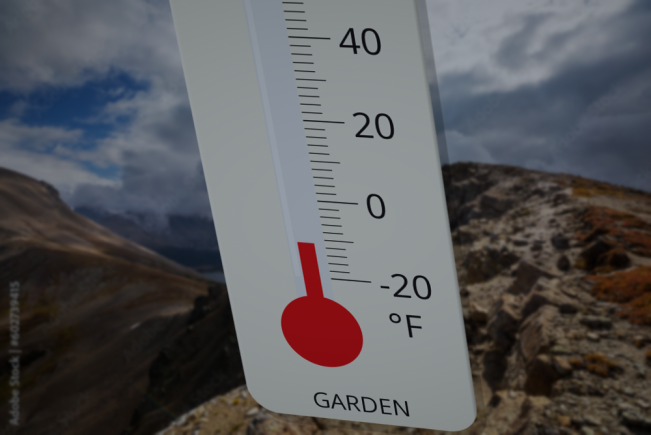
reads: value=-11 unit=°F
